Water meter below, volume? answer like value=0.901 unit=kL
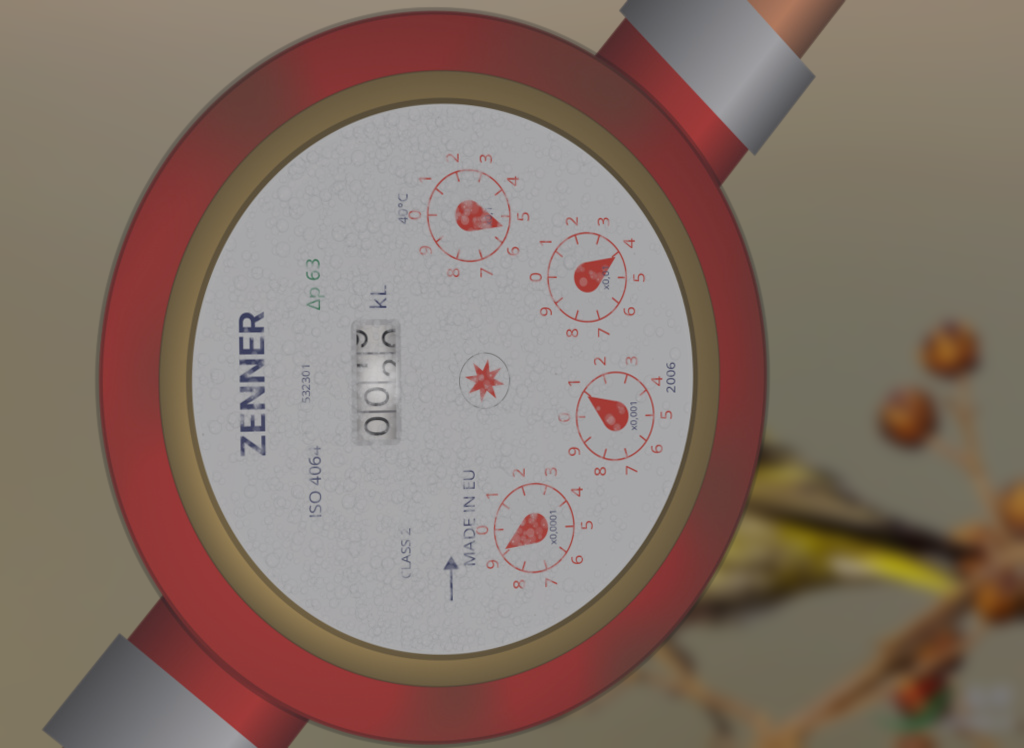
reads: value=19.5409 unit=kL
